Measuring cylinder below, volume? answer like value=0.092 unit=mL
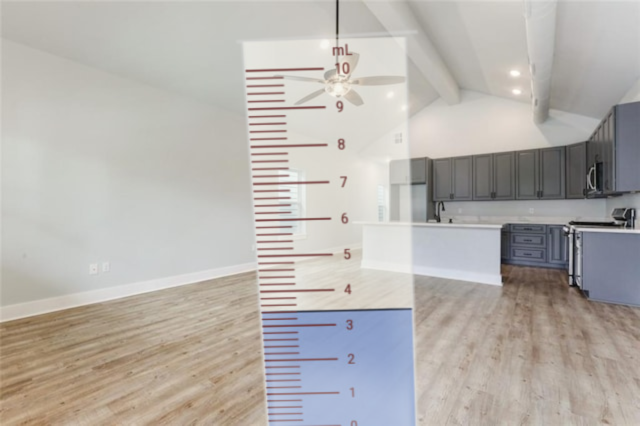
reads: value=3.4 unit=mL
